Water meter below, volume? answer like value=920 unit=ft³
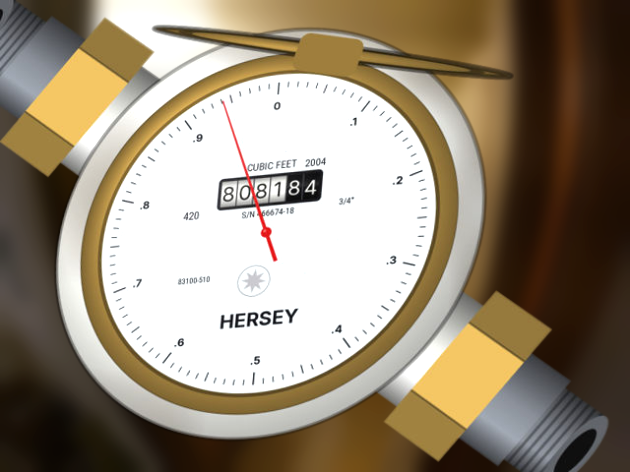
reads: value=808183.94 unit=ft³
